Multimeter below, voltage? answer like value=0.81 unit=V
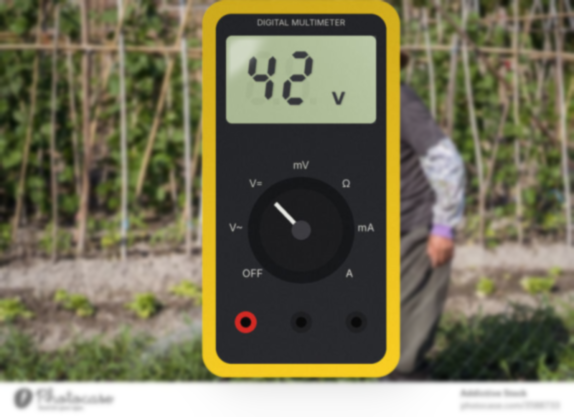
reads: value=42 unit=V
